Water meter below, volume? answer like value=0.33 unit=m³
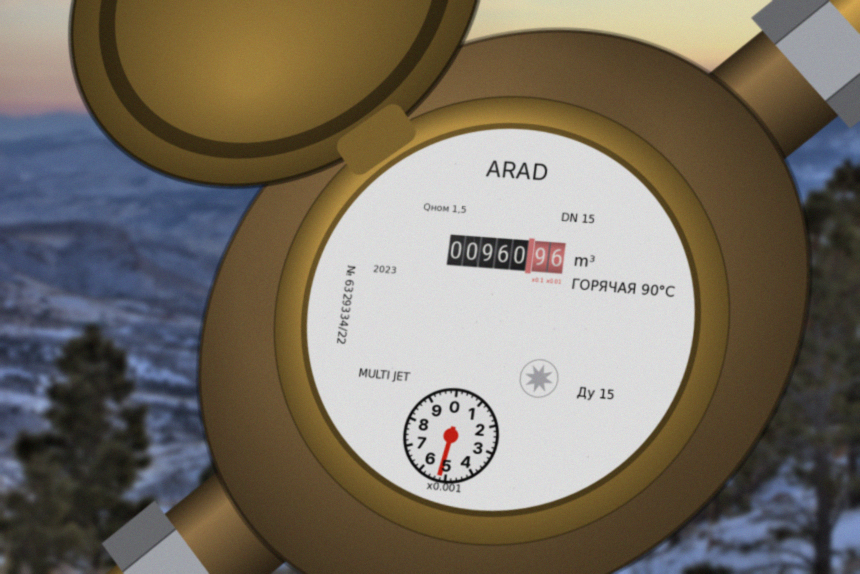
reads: value=960.965 unit=m³
